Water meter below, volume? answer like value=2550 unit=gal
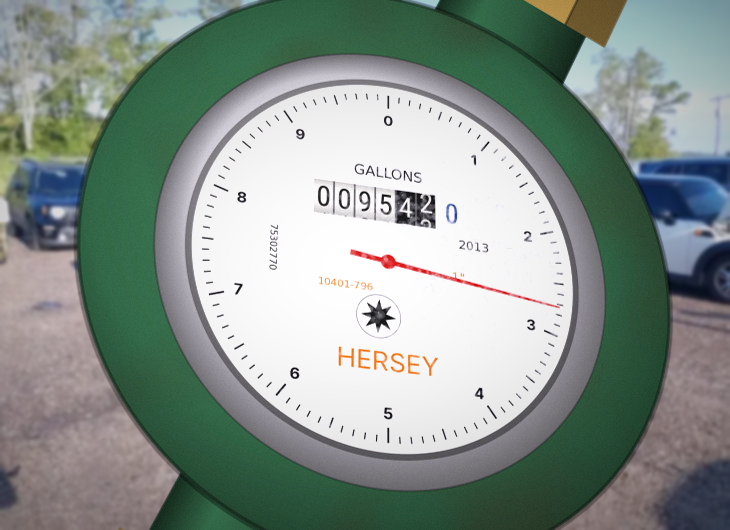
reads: value=95422.7 unit=gal
